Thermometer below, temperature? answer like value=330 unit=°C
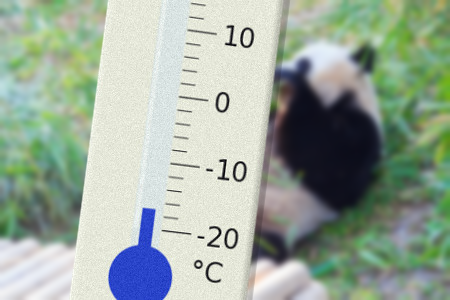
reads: value=-17 unit=°C
